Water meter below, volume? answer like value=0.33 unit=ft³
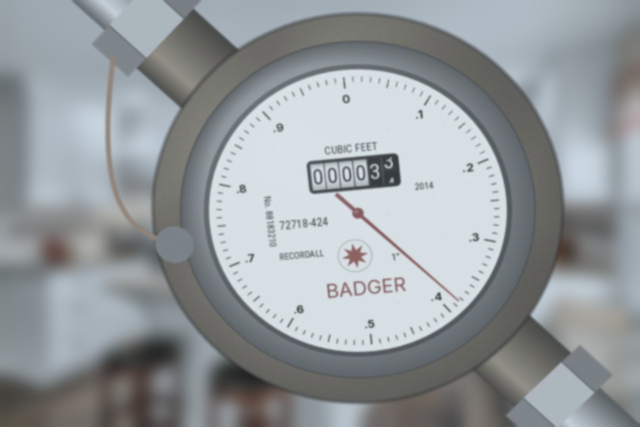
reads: value=33.38 unit=ft³
